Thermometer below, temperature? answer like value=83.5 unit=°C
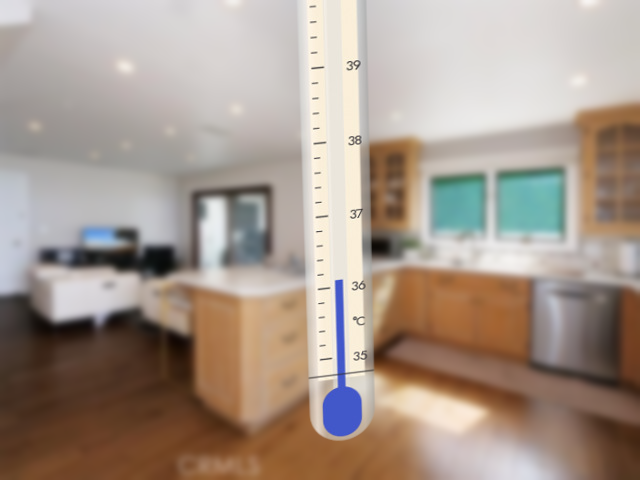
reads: value=36.1 unit=°C
